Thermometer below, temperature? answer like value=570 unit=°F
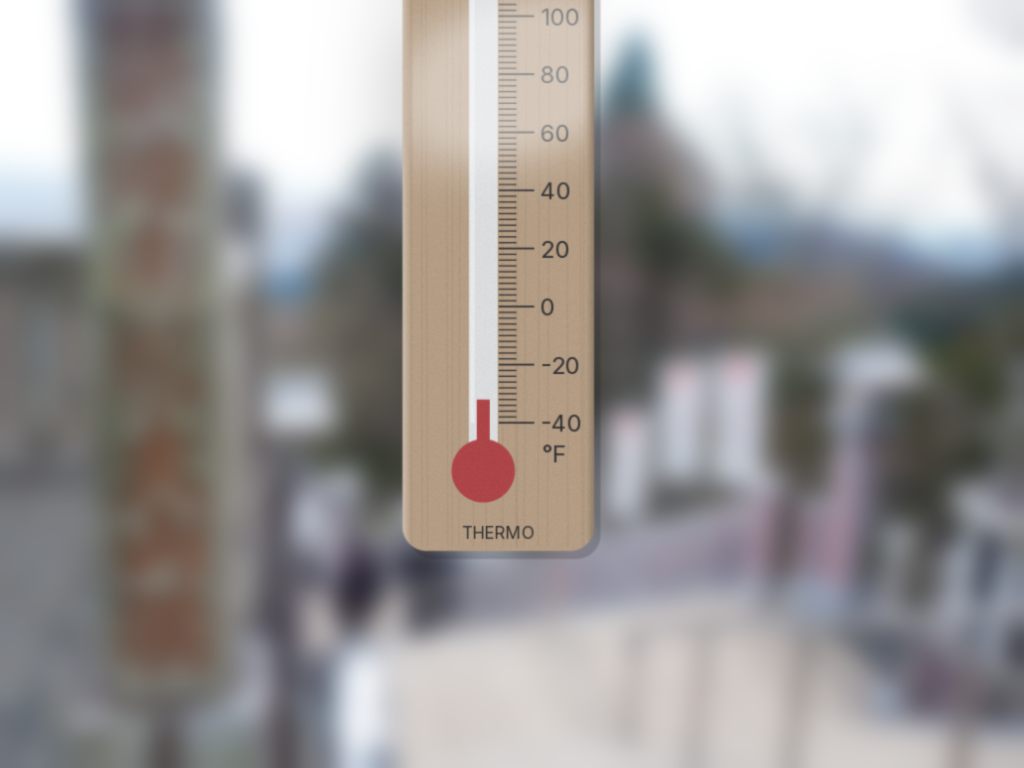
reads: value=-32 unit=°F
